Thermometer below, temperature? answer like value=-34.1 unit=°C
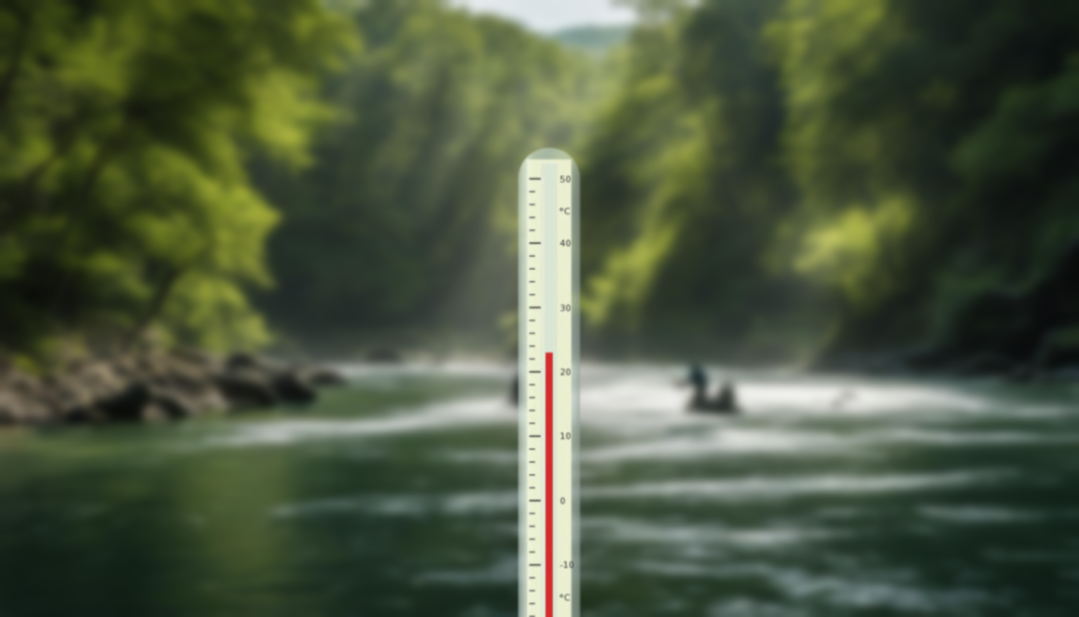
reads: value=23 unit=°C
